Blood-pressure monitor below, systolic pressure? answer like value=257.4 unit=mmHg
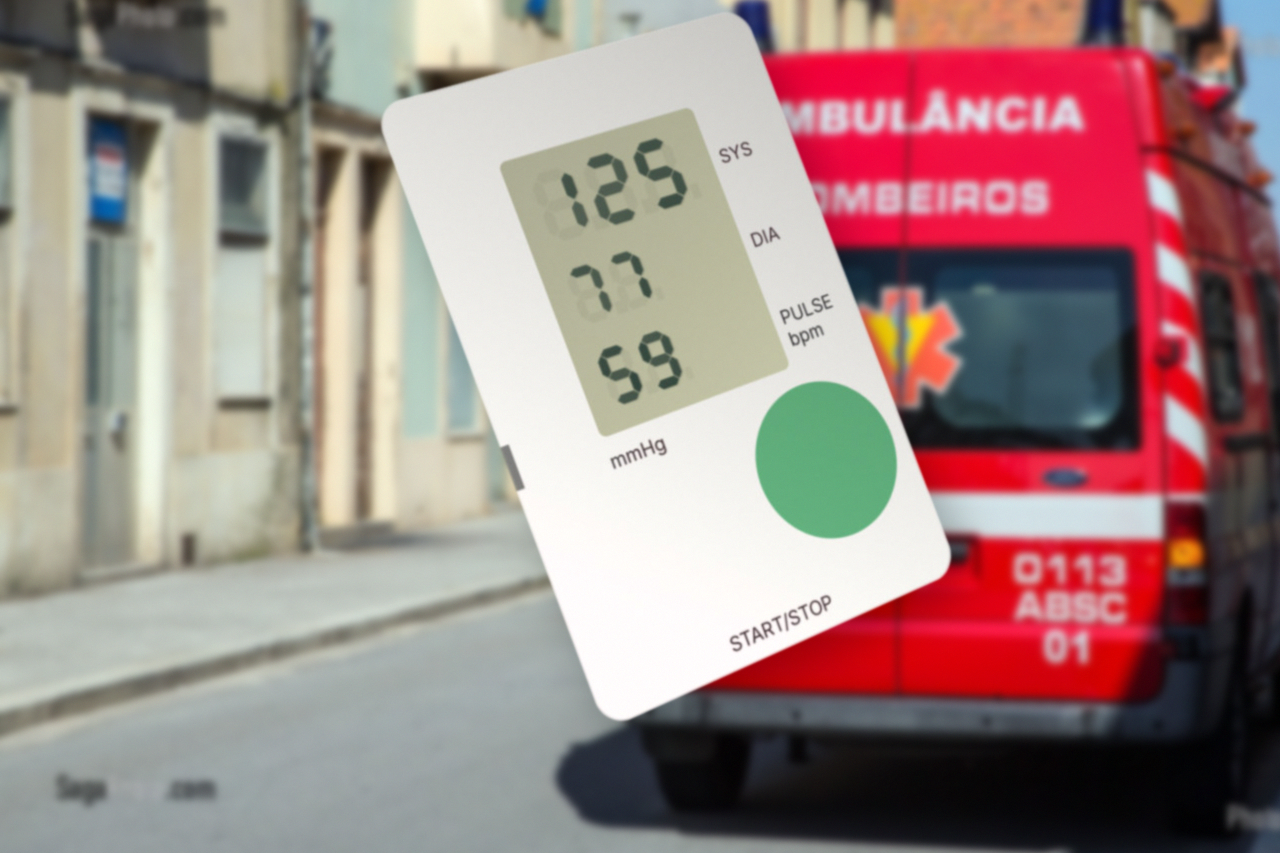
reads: value=125 unit=mmHg
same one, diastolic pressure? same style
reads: value=77 unit=mmHg
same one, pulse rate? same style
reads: value=59 unit=bpm
